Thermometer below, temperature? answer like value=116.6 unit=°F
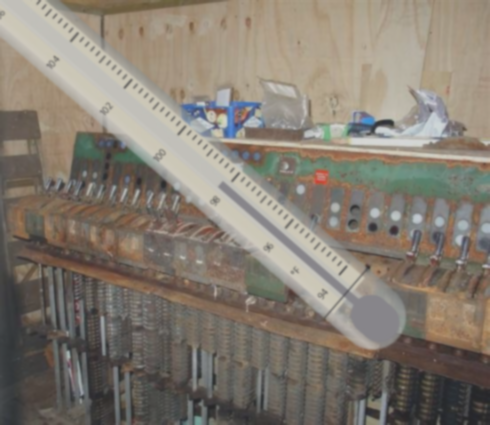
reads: value=98.2 unit=°F
